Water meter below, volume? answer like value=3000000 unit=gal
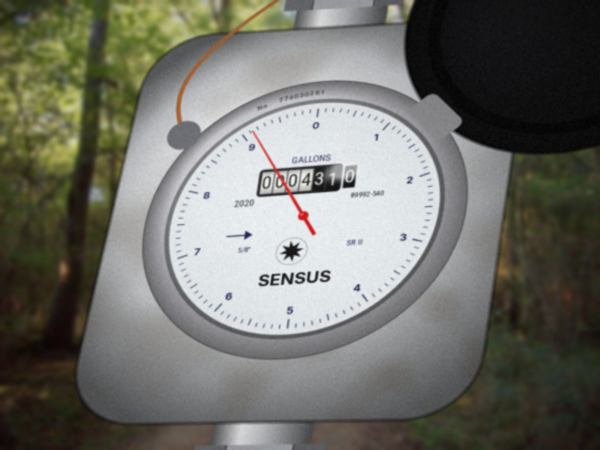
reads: value=4309.1 unit=gal
